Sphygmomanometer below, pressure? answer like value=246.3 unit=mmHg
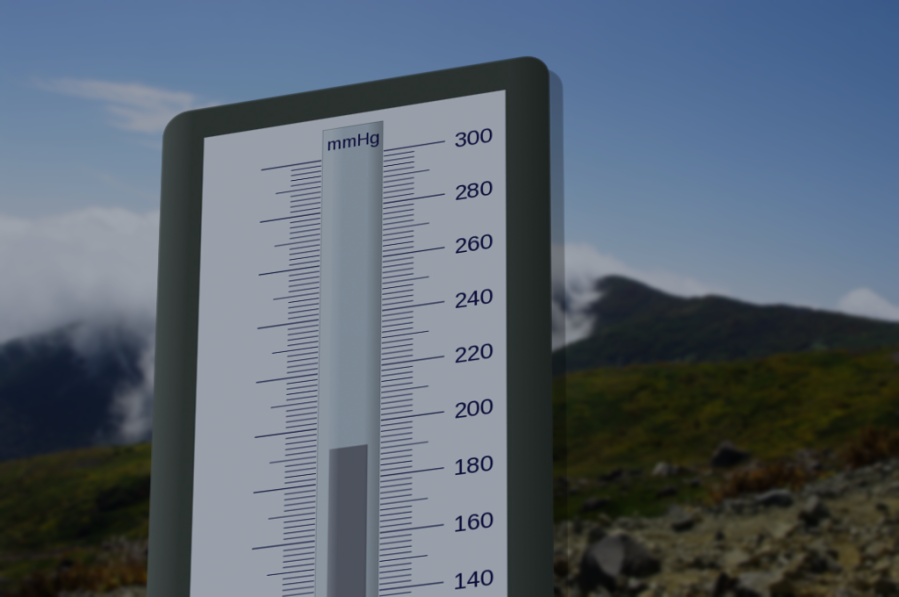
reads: value=192 unit=mmHg
